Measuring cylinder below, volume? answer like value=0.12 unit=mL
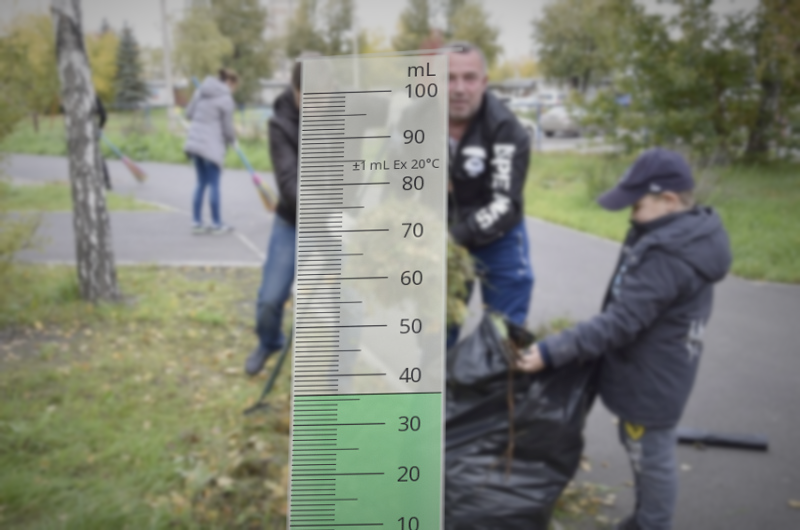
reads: value=36 unit=mL
